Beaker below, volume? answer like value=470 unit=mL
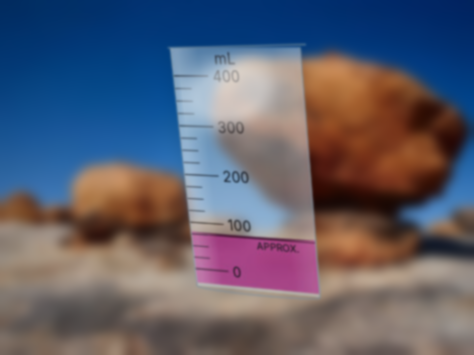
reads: value=75 unit=mL
